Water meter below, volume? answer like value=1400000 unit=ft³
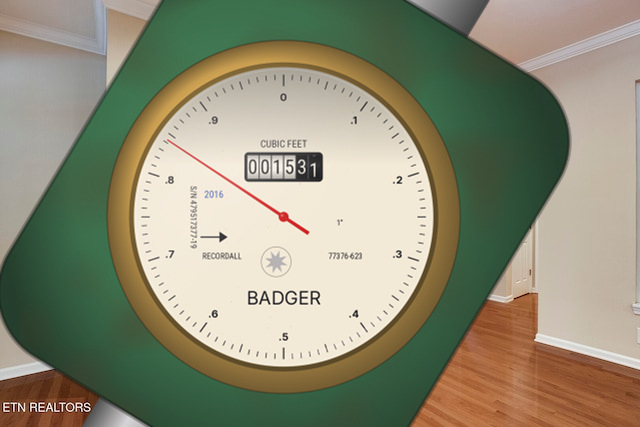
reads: value=1530.84 unit=ft³
